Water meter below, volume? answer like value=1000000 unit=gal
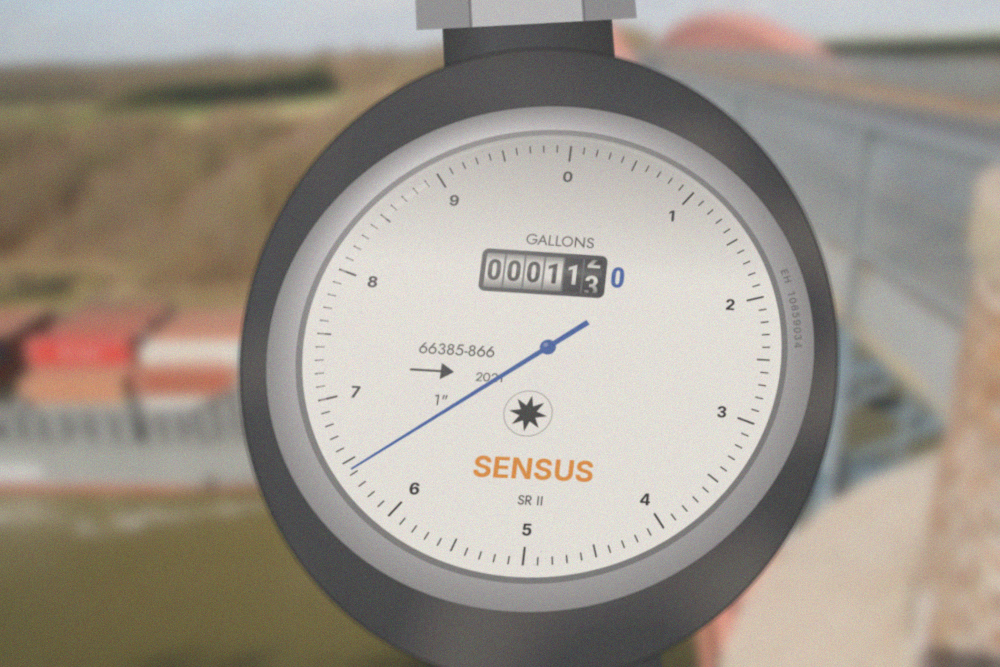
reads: value=1126.4 unit=gal
